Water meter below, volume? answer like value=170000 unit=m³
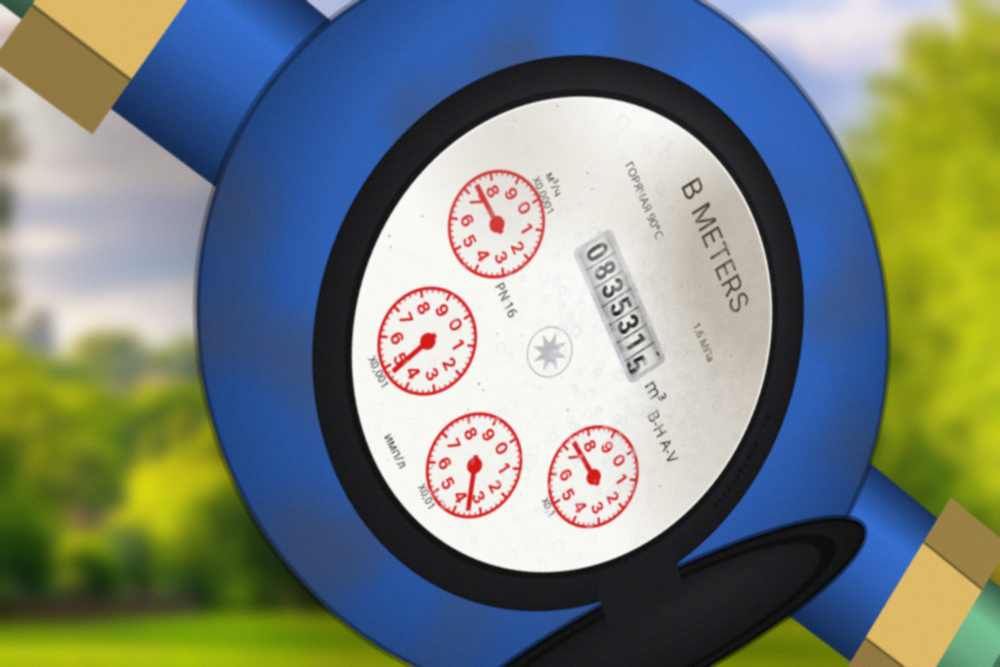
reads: value=835314.7347 unit=m³
